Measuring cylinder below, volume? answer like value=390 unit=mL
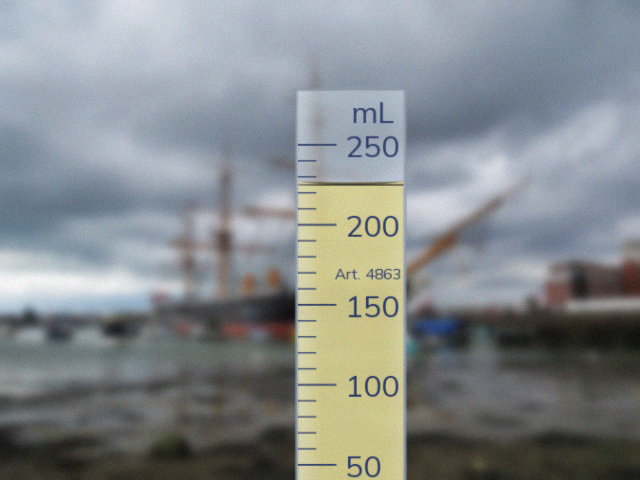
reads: value=225 unit=mL
